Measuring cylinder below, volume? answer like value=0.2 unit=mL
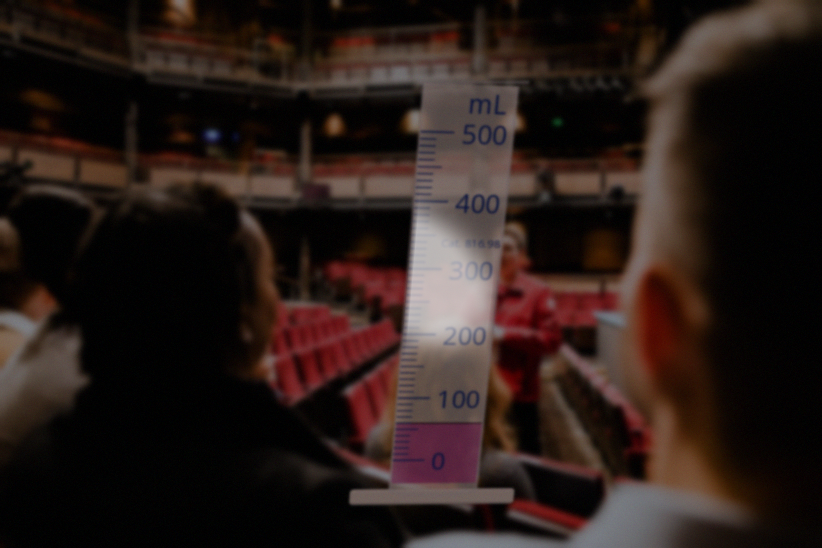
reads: value=60 unit=mL
